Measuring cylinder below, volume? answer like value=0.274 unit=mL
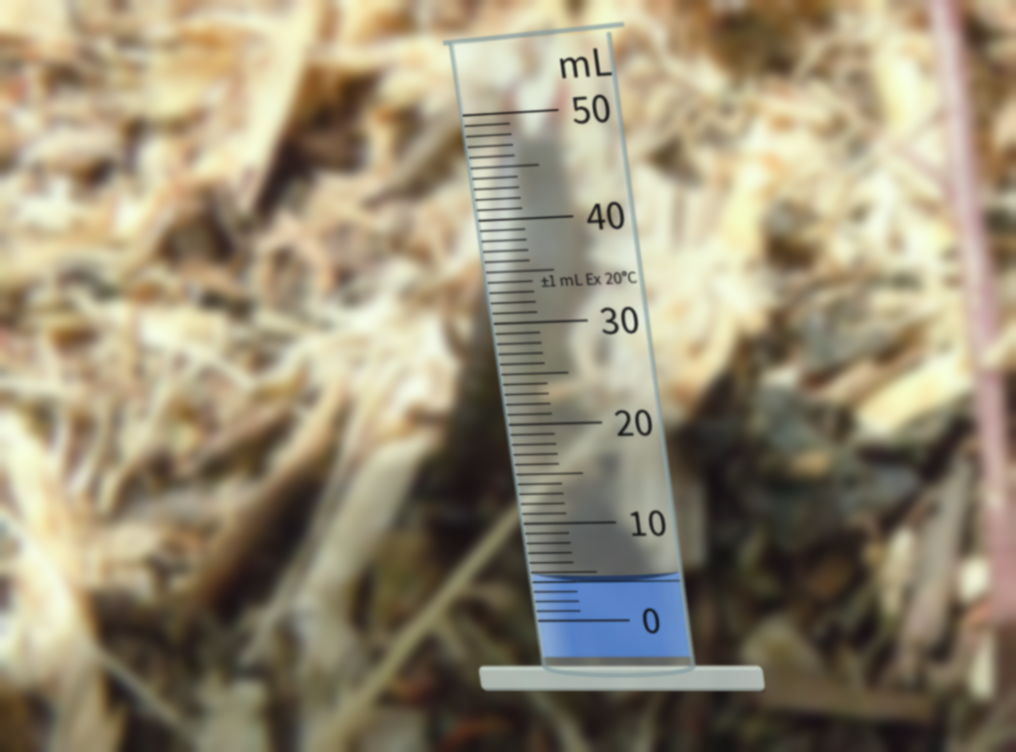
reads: value=4 unit=mL
